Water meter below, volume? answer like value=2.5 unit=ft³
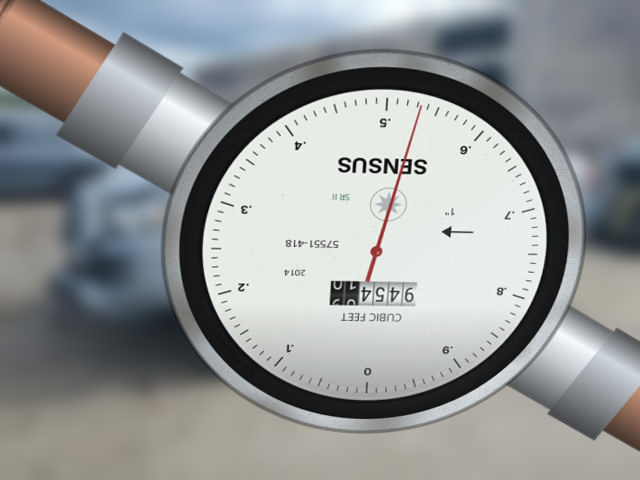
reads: value=945409.53 unit=ft³
